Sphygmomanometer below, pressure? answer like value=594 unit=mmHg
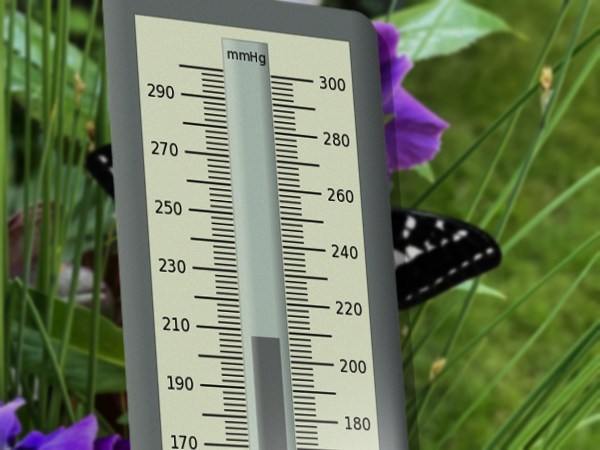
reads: value=208 unit=mmHg
